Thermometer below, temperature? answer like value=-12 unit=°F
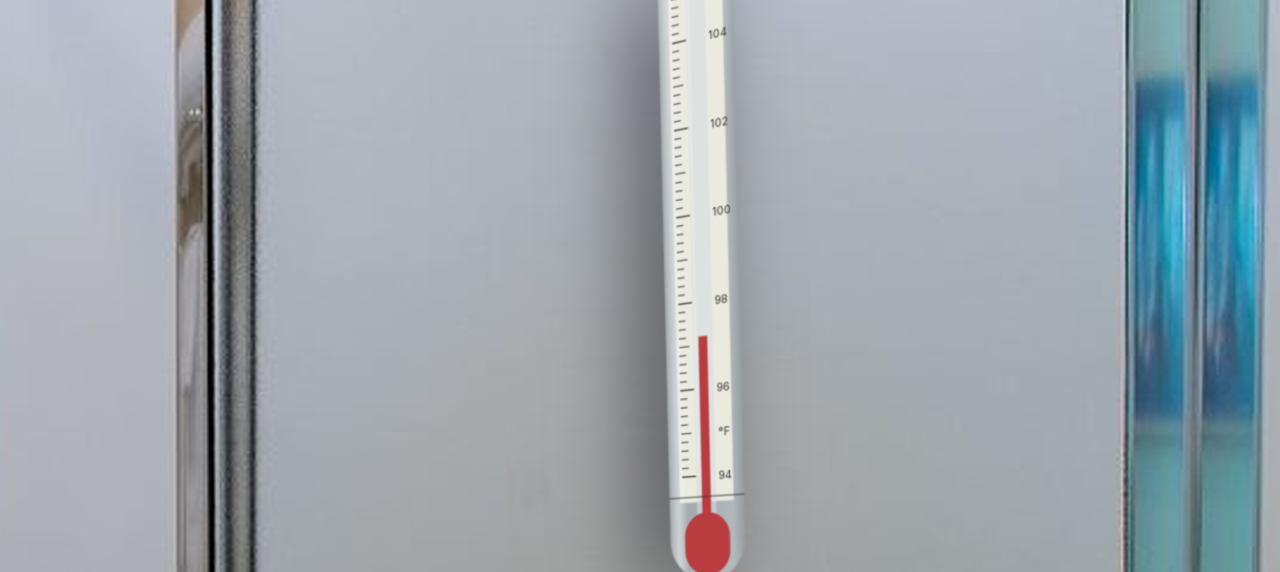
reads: value=97.2 unit=°F
